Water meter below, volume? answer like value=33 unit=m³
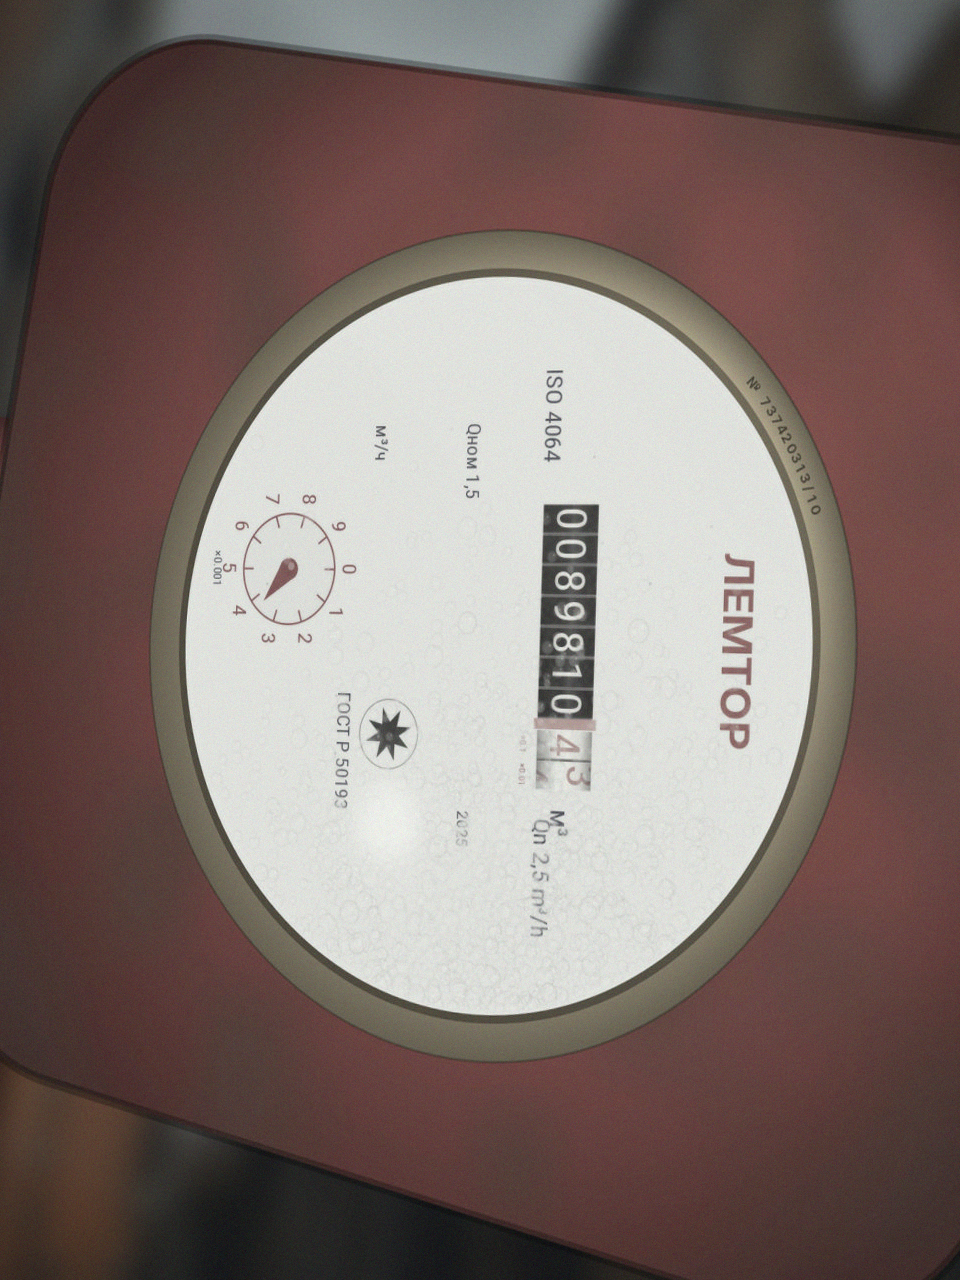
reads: value=89810.433 unit=m³
